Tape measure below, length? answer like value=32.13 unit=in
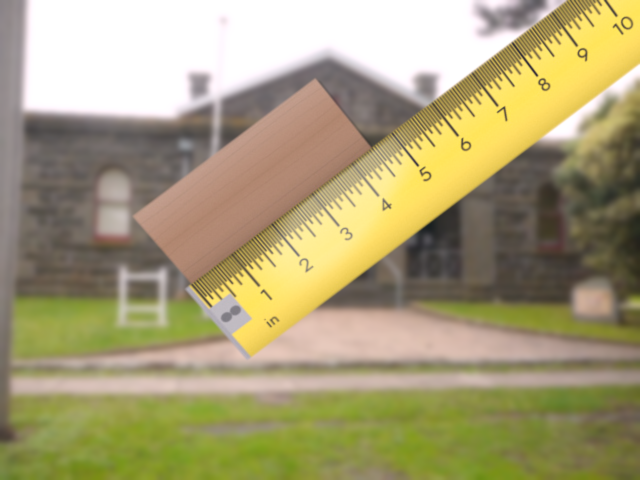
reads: value=4.5 unit=in
